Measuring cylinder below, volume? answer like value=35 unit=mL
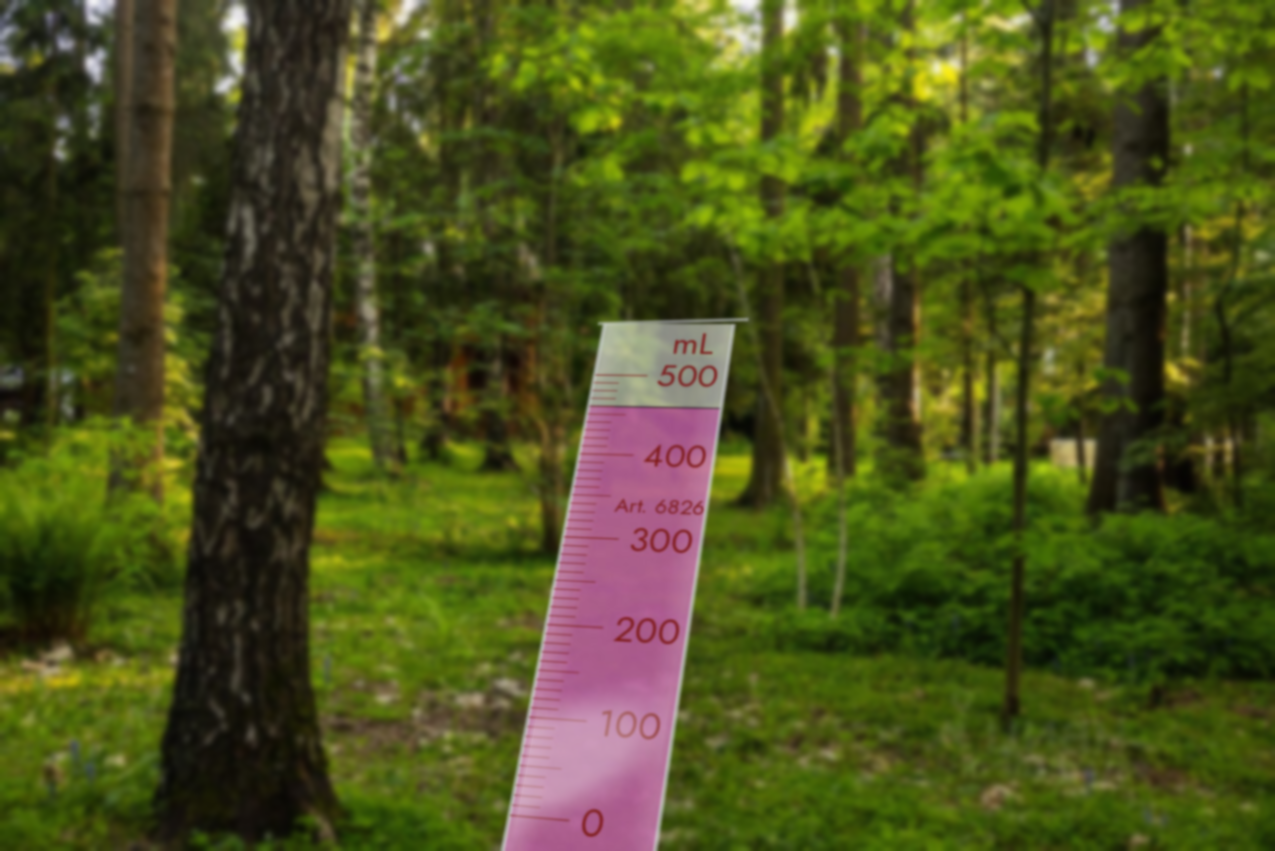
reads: value=460 unit=mL
